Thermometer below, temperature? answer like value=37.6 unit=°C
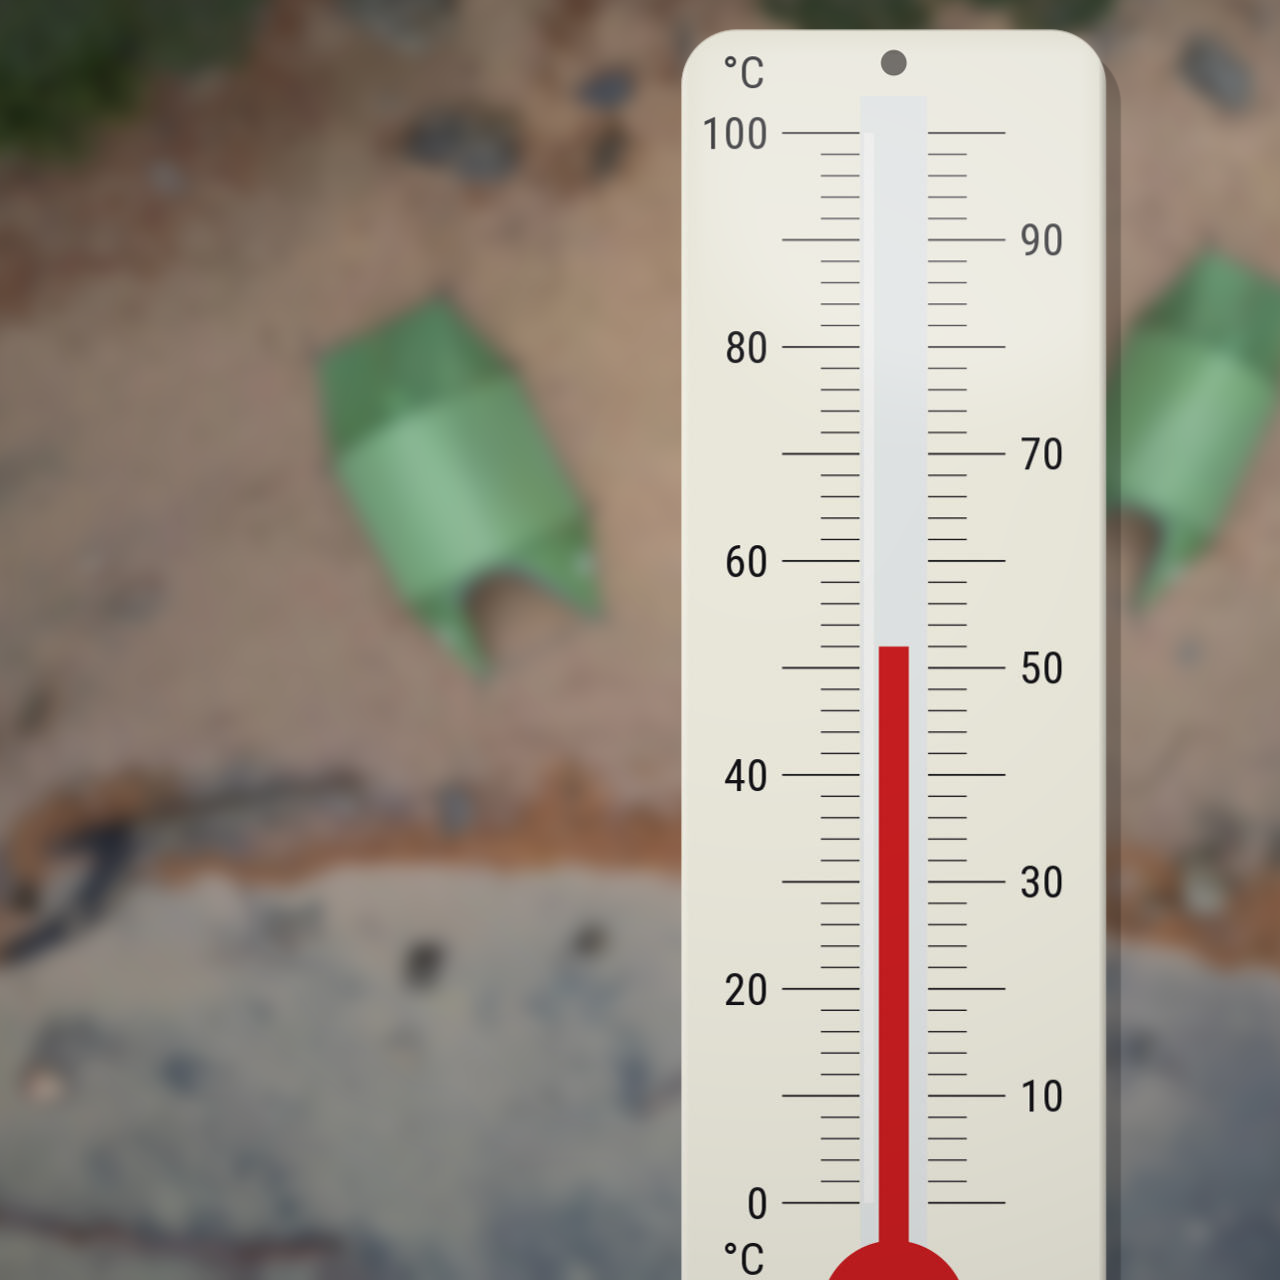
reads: value=52 unit=°C
